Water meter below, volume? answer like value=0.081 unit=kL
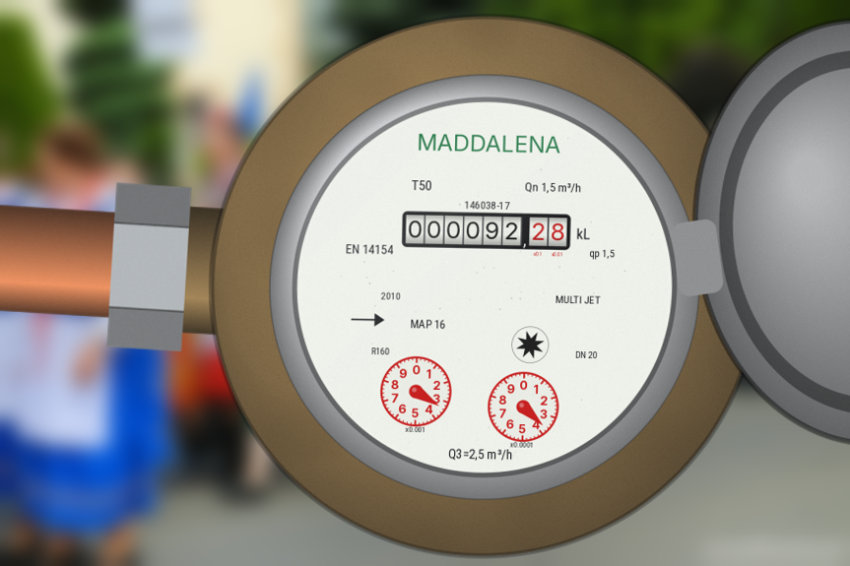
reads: value=92.2833 unit=kL
